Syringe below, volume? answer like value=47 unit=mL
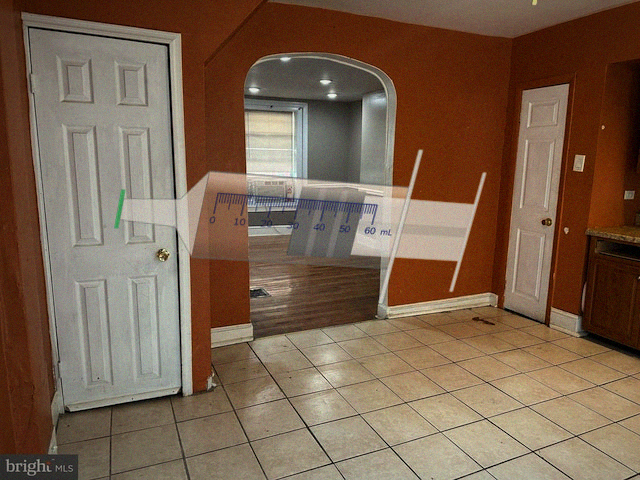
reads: value=30 unit=mL
